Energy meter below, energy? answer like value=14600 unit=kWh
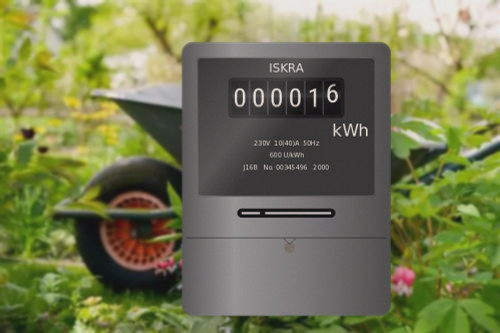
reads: value=16 unit=kWh
